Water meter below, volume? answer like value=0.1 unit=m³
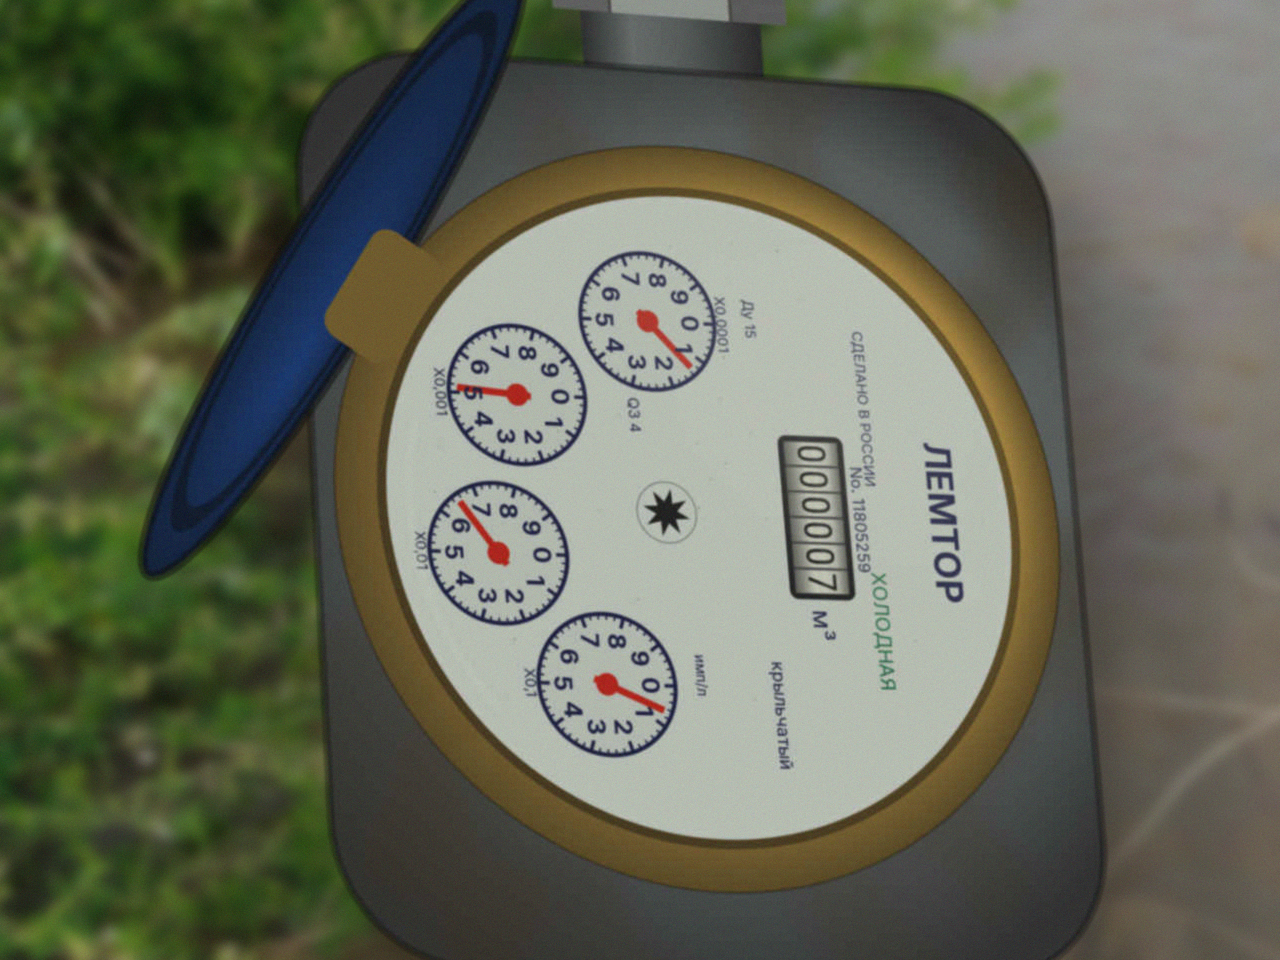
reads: value=7.0651 unit=m³
